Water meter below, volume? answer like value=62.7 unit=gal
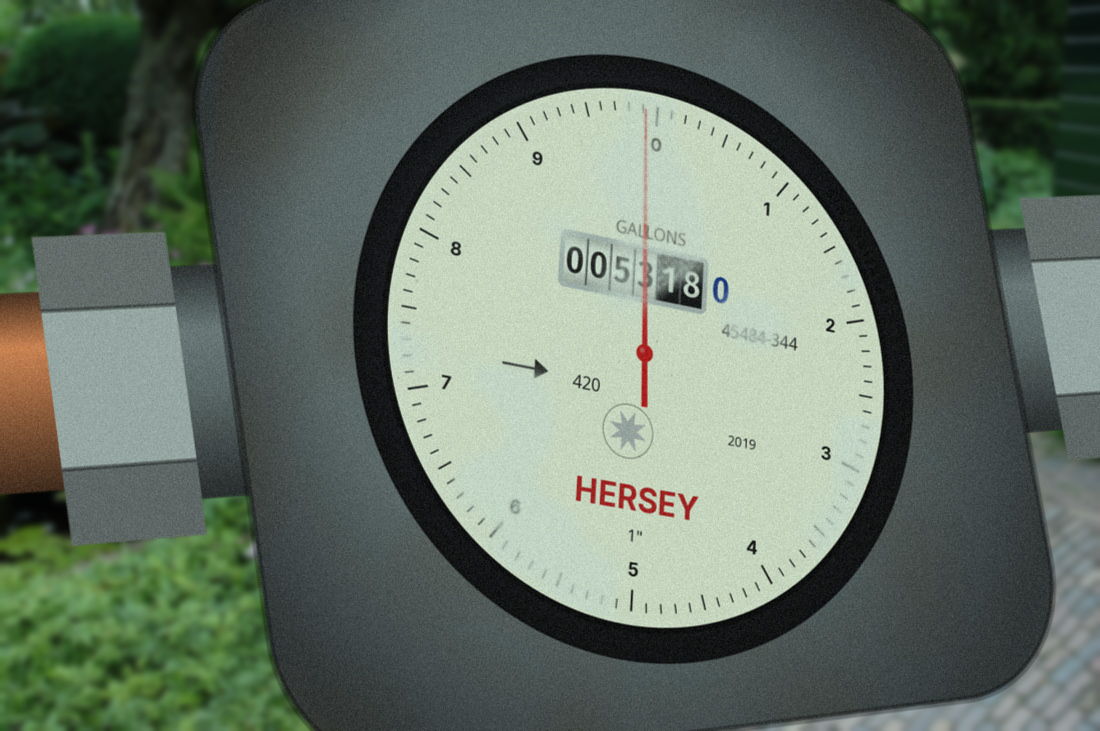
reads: value=53179.9 unit=gal
